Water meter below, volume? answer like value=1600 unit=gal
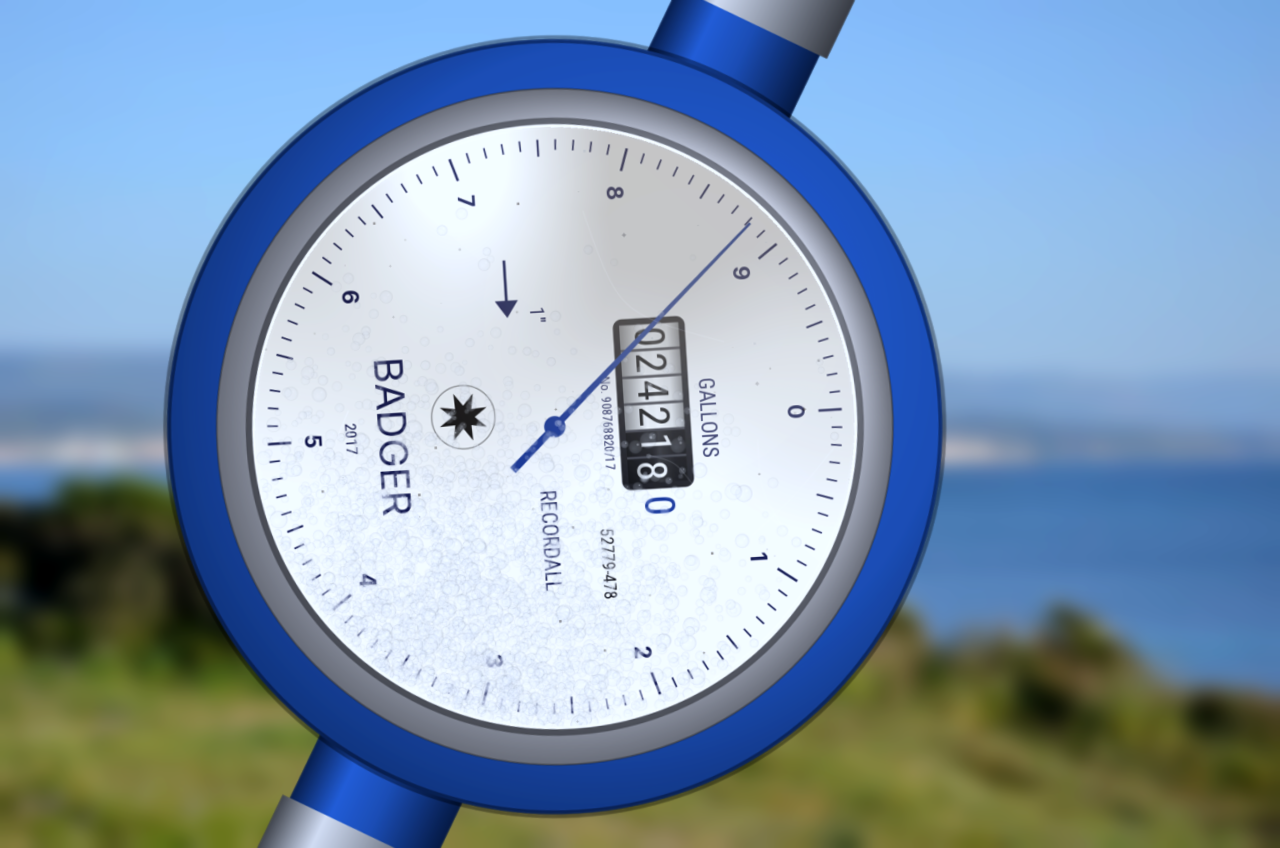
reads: value=242178.8 unit=gal
